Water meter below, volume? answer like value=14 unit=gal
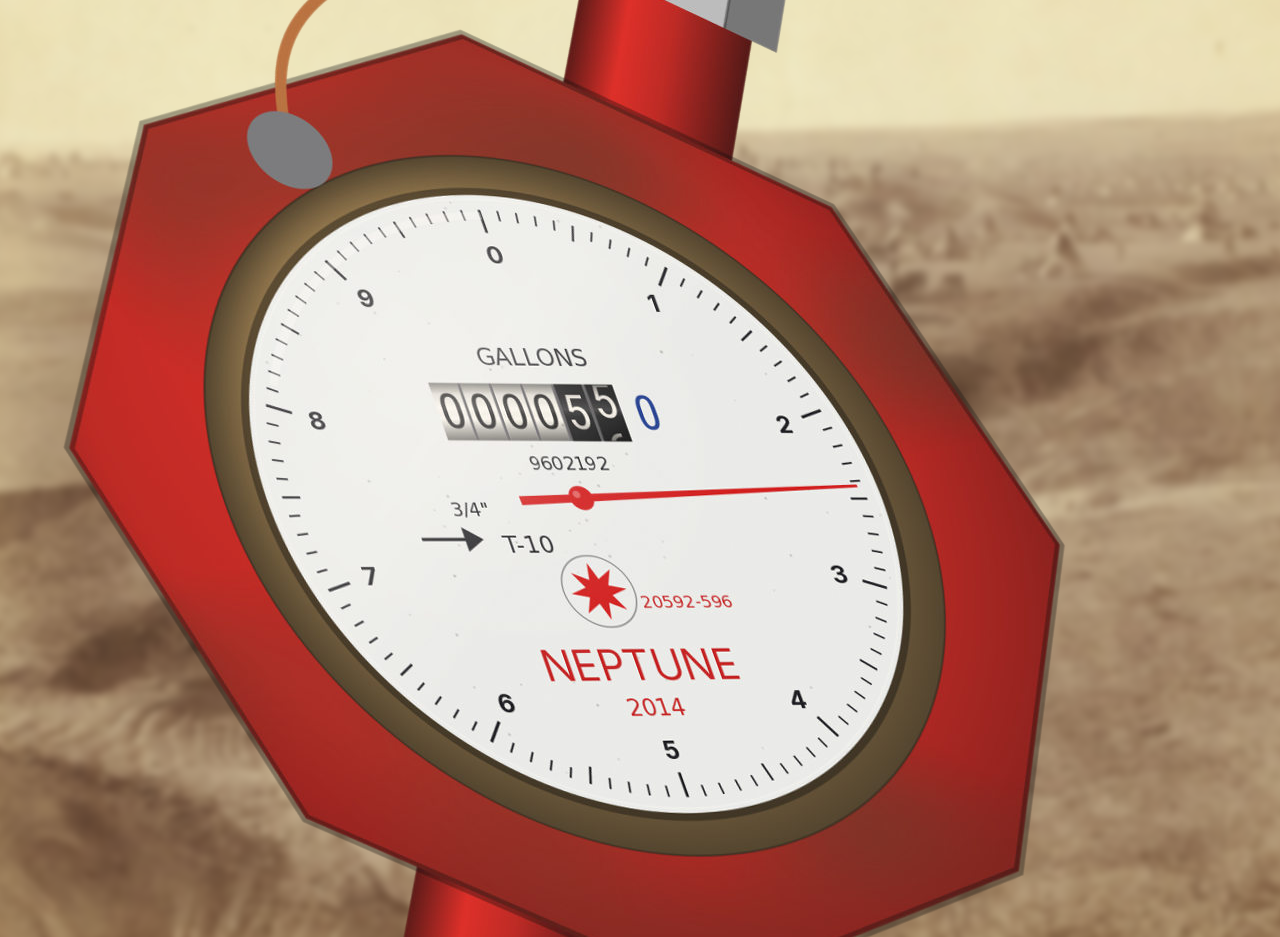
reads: value=552.4 unit=gal
